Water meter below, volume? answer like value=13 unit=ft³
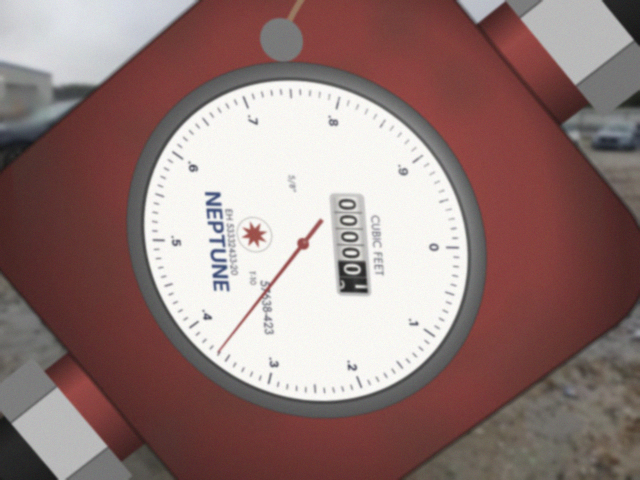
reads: value=1.36 unit=ft³
